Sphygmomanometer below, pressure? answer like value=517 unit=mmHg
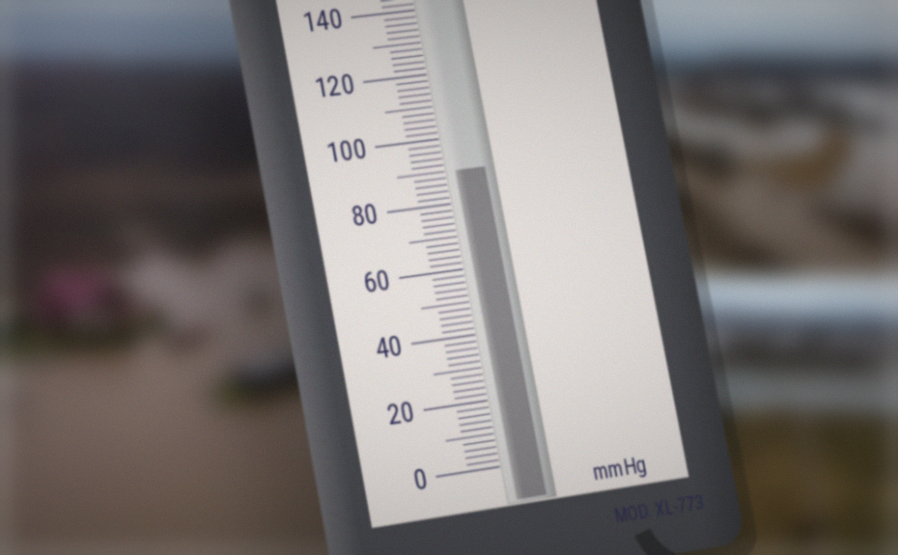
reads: value=90 unit=mmHg
